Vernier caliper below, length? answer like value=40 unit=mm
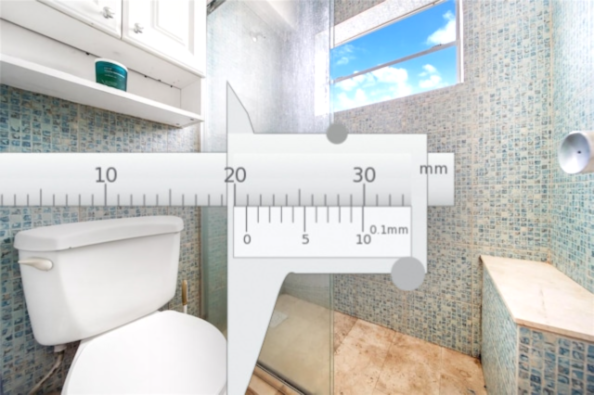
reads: value=20.9 unit=mm
